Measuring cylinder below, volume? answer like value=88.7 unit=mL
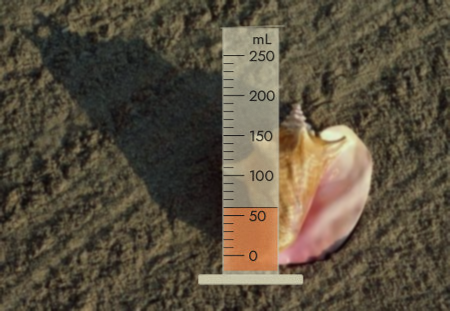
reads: value=60 unit=mL
